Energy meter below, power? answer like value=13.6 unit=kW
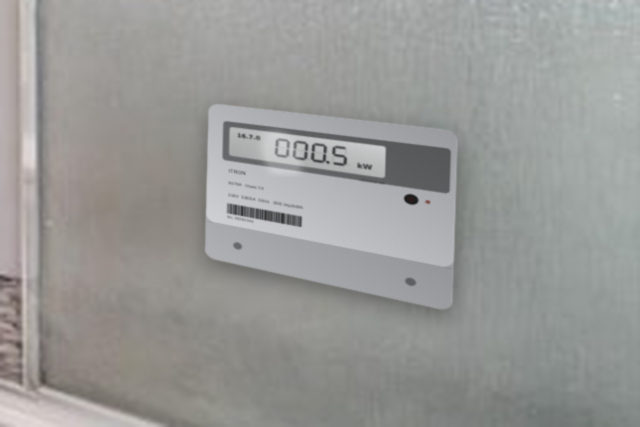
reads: value=0.5 unit=kW
